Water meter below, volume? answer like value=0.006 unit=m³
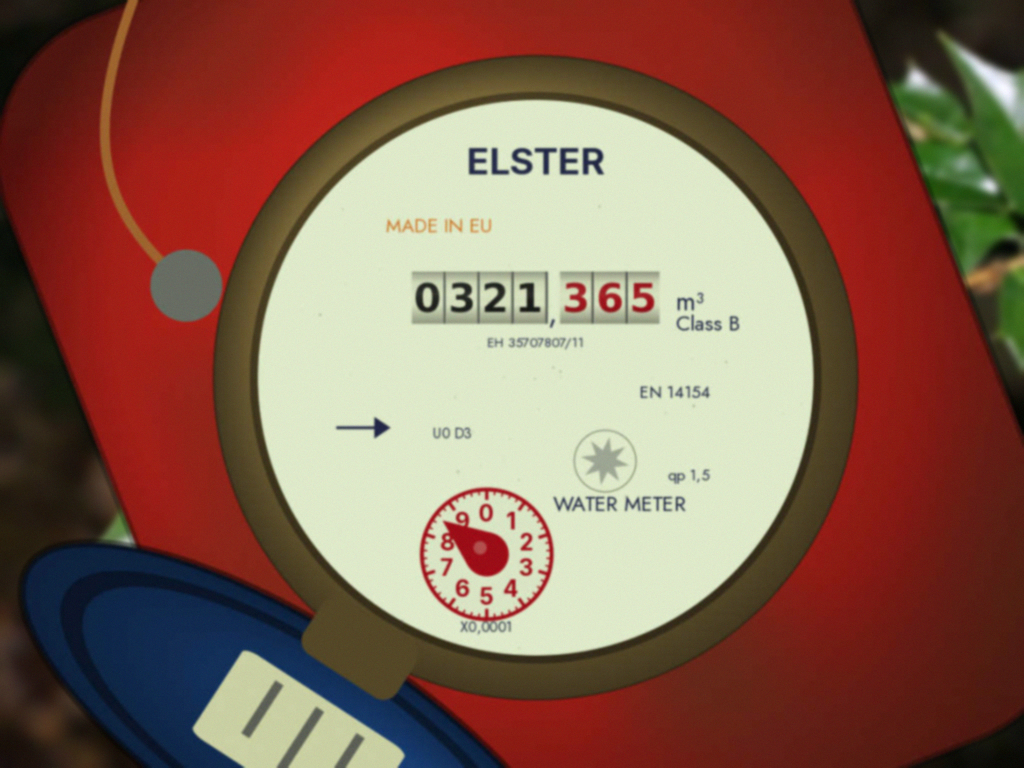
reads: value=321.3658 unit=m³
